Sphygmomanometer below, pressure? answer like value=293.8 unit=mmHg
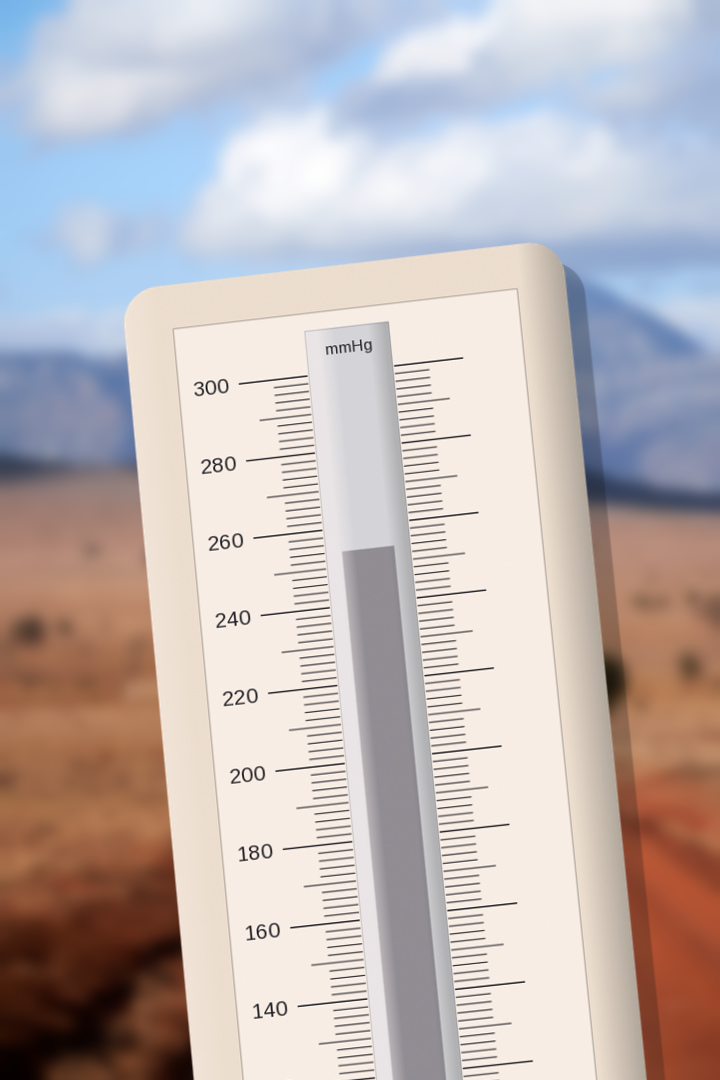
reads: value=254 unit=mmHg
